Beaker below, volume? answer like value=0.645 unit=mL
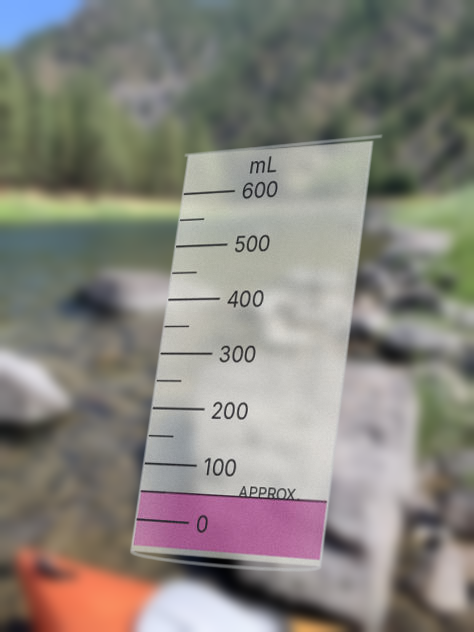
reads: value=50 unit=mL
